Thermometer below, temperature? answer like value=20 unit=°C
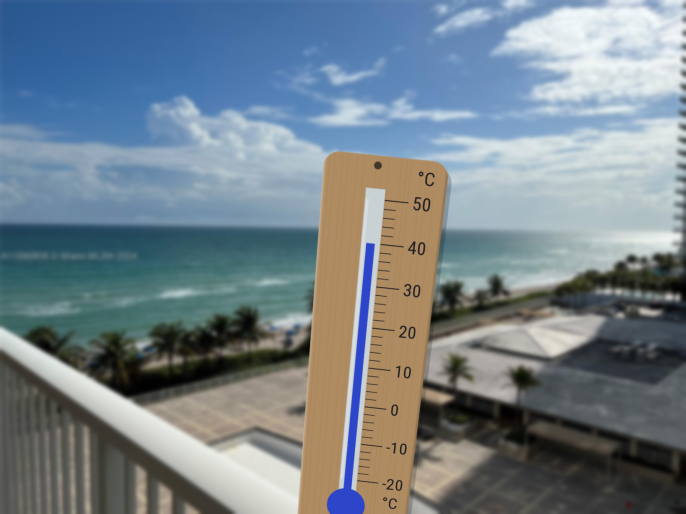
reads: value=40 unit=°C
